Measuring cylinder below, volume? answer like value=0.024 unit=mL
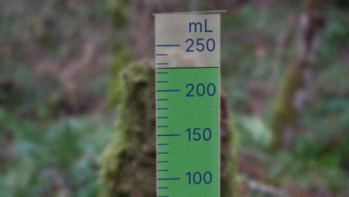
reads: value=225 unit=mL
